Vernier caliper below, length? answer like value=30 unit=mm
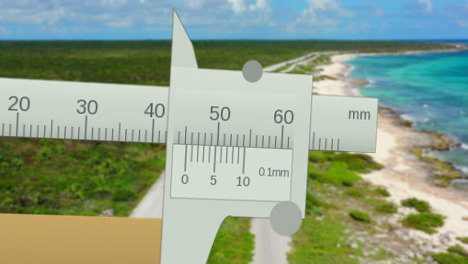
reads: value=45.2 unit=mm
